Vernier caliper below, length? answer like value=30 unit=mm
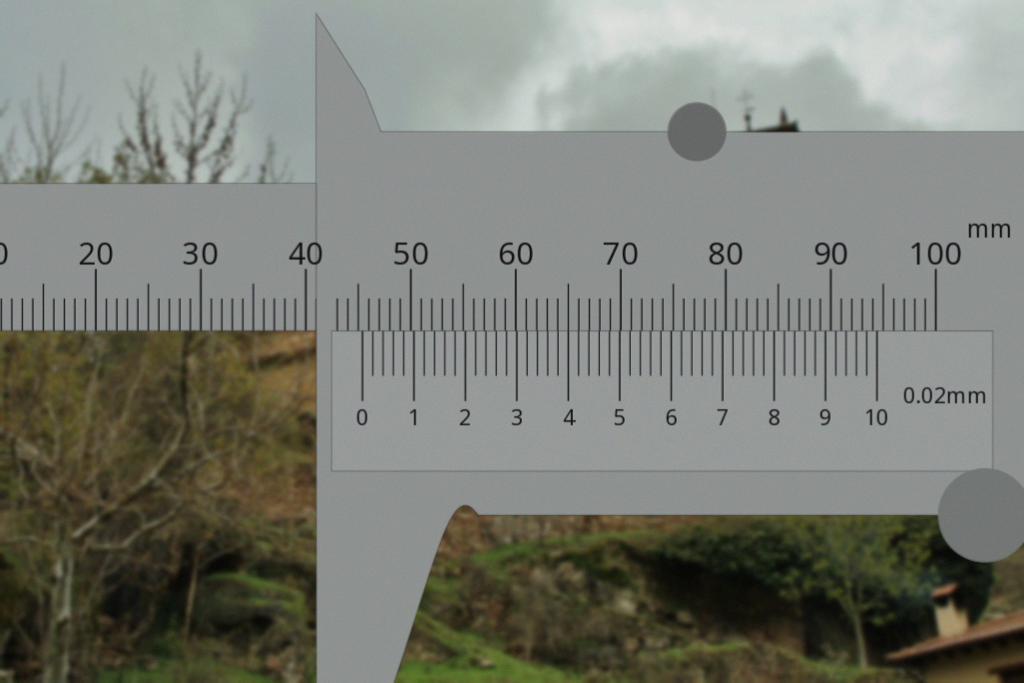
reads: value=45.4 unit=mm
